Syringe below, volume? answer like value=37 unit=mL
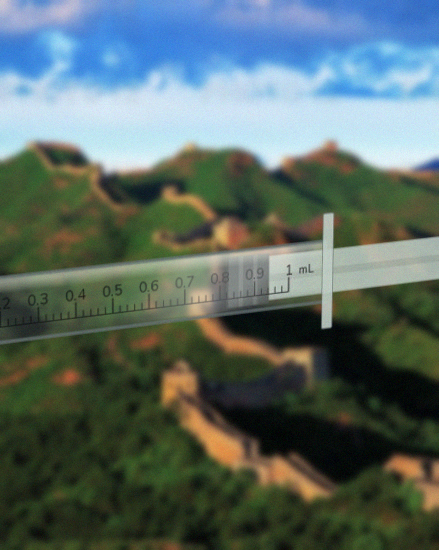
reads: value=0.82 unit=mL
